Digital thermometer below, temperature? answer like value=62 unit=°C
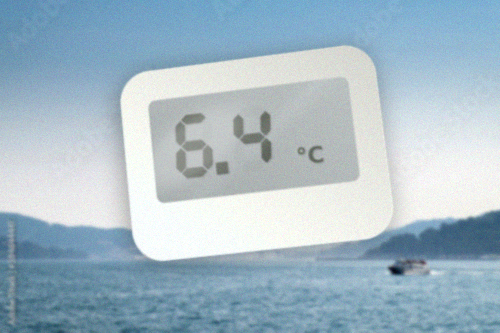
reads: value=6.4 unit=°C
